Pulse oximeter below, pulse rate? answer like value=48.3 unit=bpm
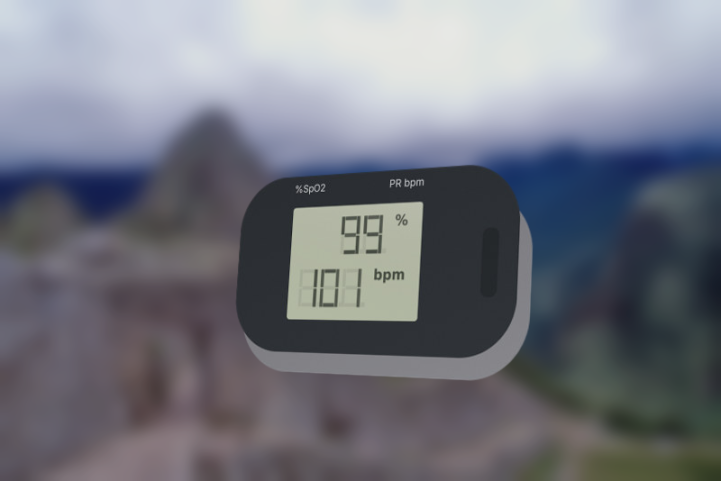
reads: value=101 unit=bpm
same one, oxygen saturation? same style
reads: value=99 unit=%
